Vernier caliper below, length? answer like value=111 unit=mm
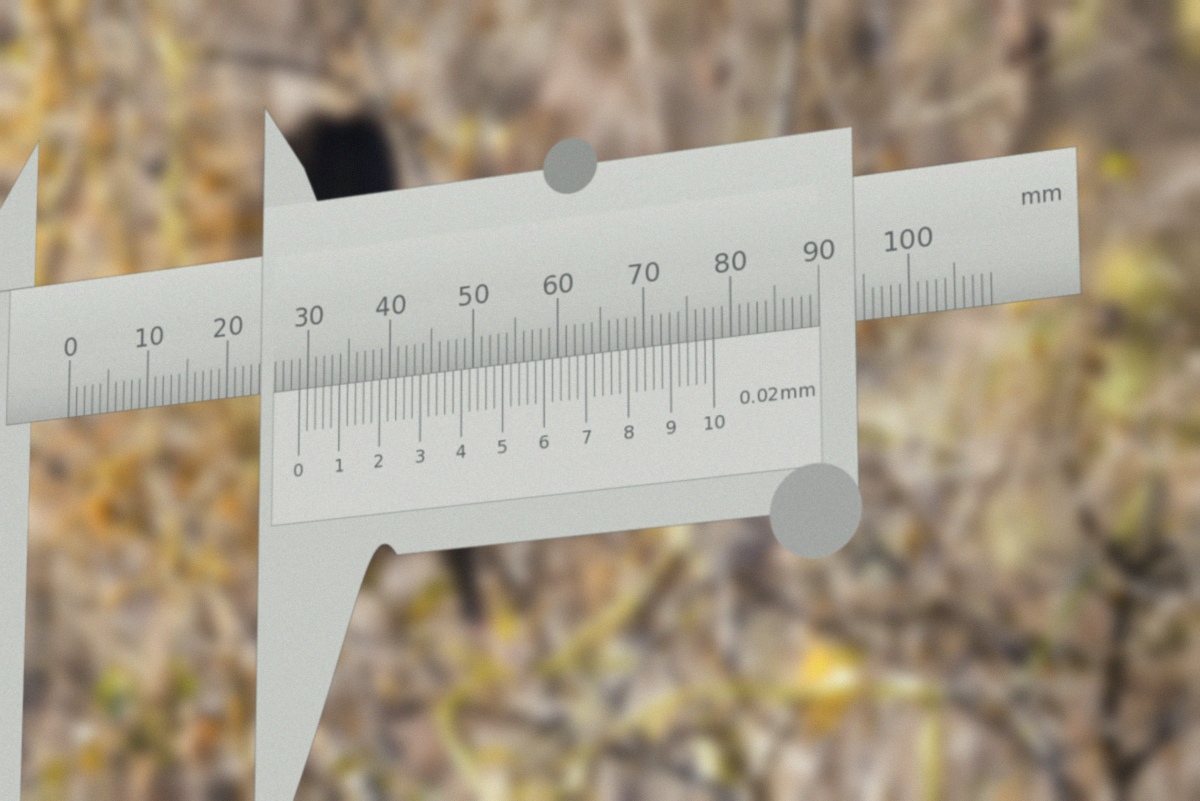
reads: value=29.0 unit=mm
